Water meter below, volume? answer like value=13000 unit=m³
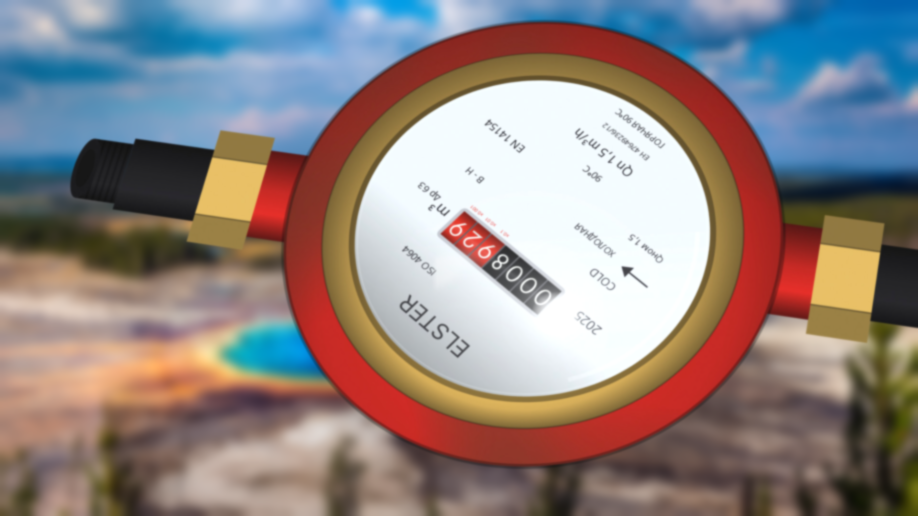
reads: value=8.929 unit=m³
